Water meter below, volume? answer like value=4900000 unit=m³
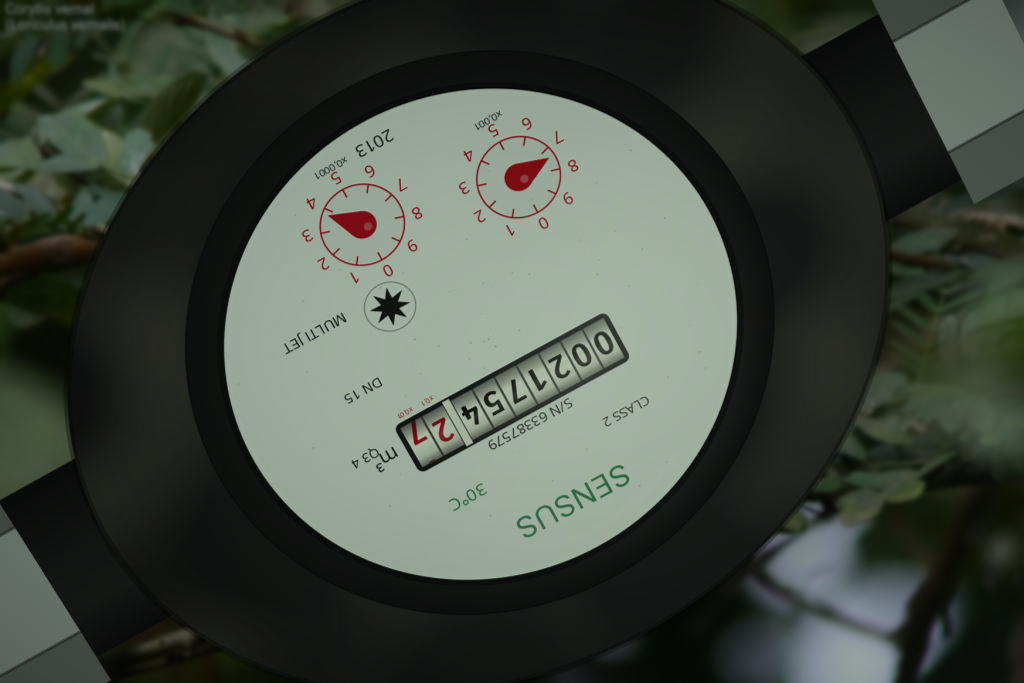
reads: value=21754.2673 unit=m³
